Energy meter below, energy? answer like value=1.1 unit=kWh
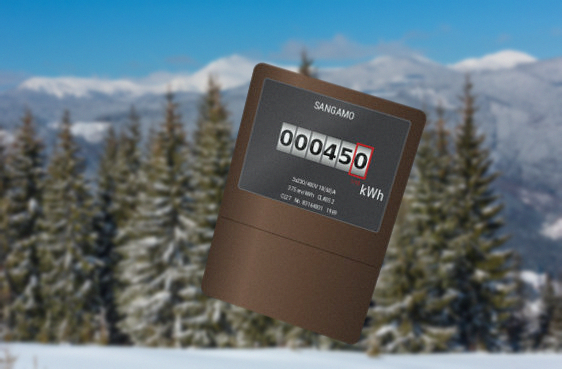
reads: value=45.0 unit=kWh
